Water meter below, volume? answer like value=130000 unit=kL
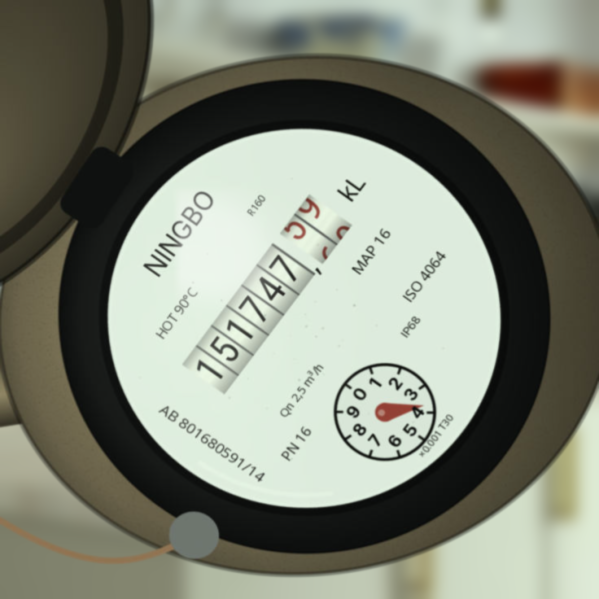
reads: value=151747.593 unit=kL
